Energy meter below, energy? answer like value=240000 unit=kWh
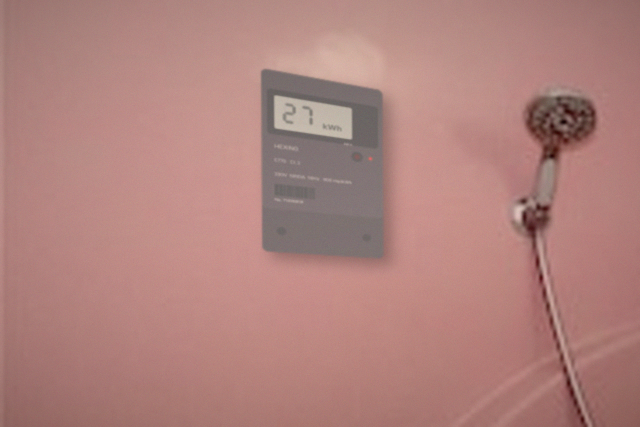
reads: value=27 unit=kWh
